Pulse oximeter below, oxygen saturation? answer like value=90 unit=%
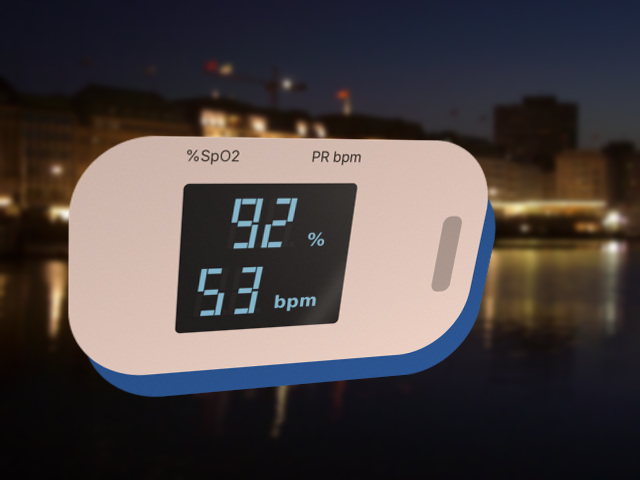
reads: value=92 unit=%
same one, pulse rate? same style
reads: value=53 unit=bpm
